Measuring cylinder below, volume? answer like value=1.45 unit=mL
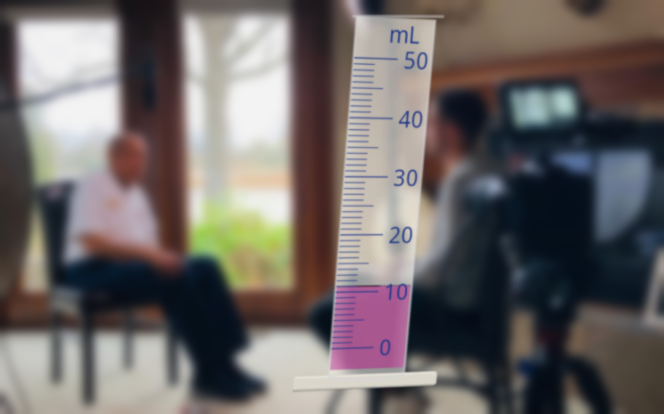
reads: value=11 unit=mL
